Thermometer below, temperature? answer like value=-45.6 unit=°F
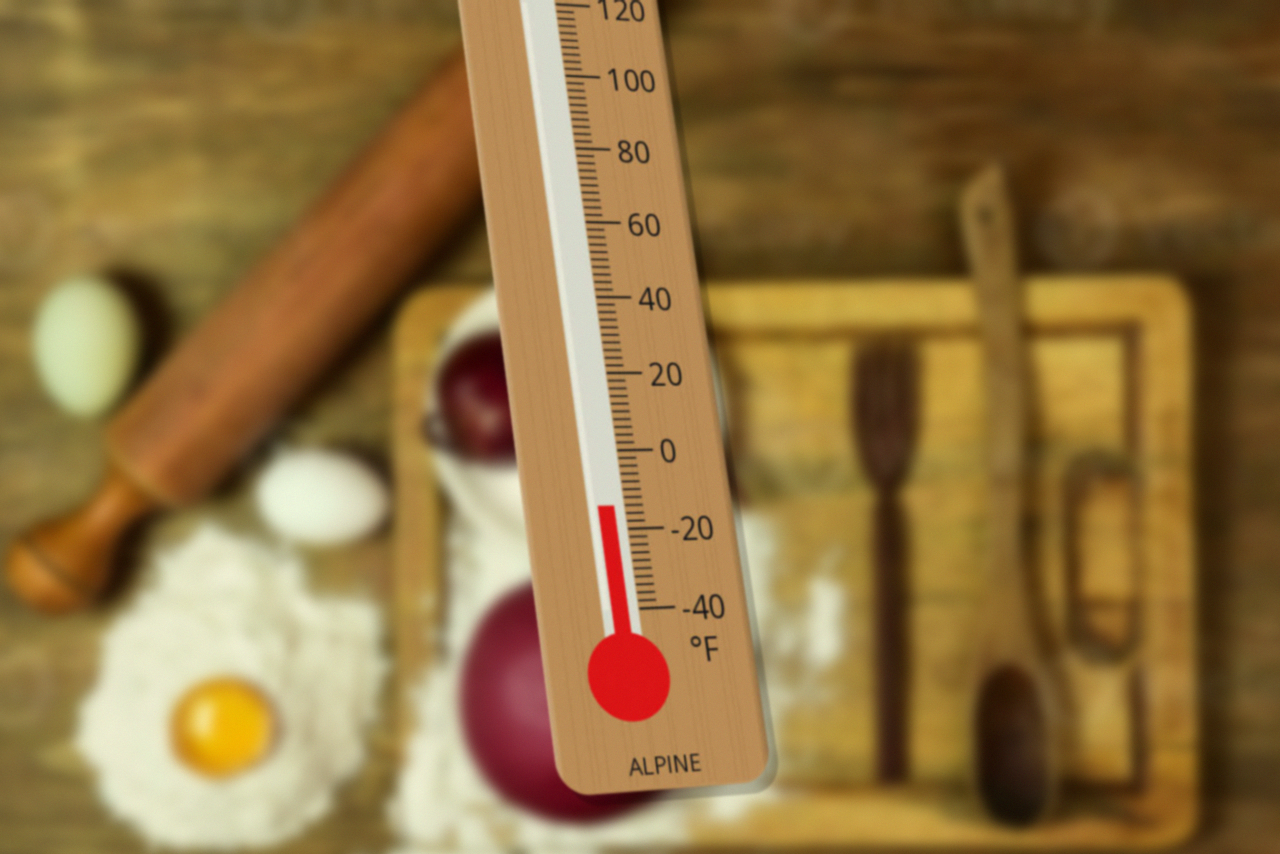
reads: value=-14 unit=°F
